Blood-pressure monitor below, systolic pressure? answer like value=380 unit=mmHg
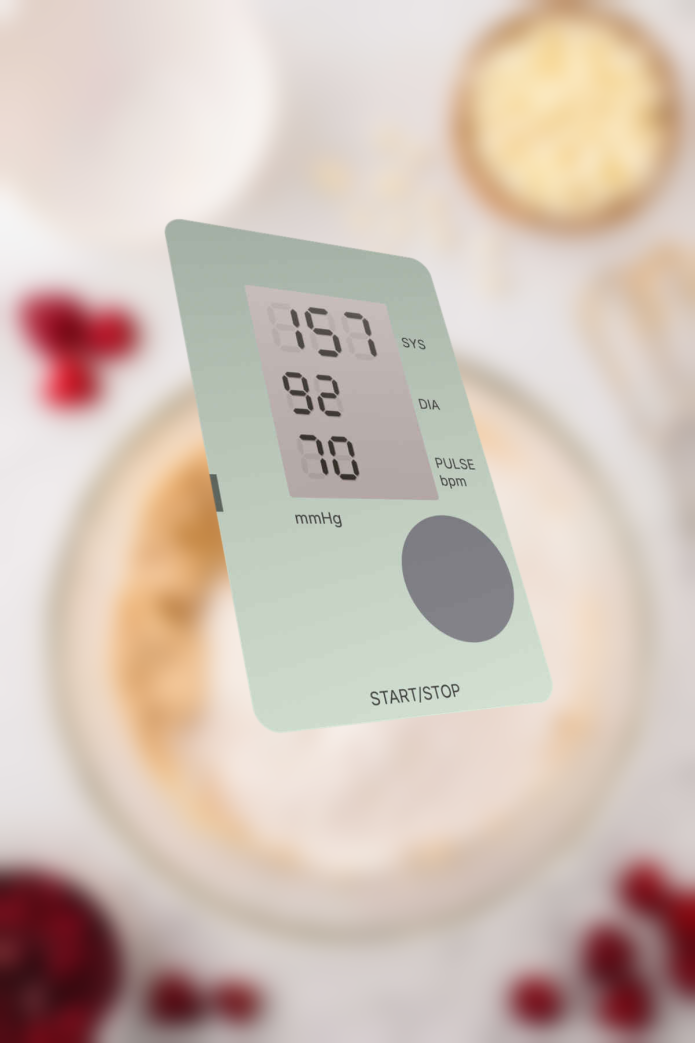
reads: value=157 unit=mmHg
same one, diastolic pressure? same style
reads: value=92 unit=mmHg
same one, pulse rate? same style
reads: value=70 unit=bpm
